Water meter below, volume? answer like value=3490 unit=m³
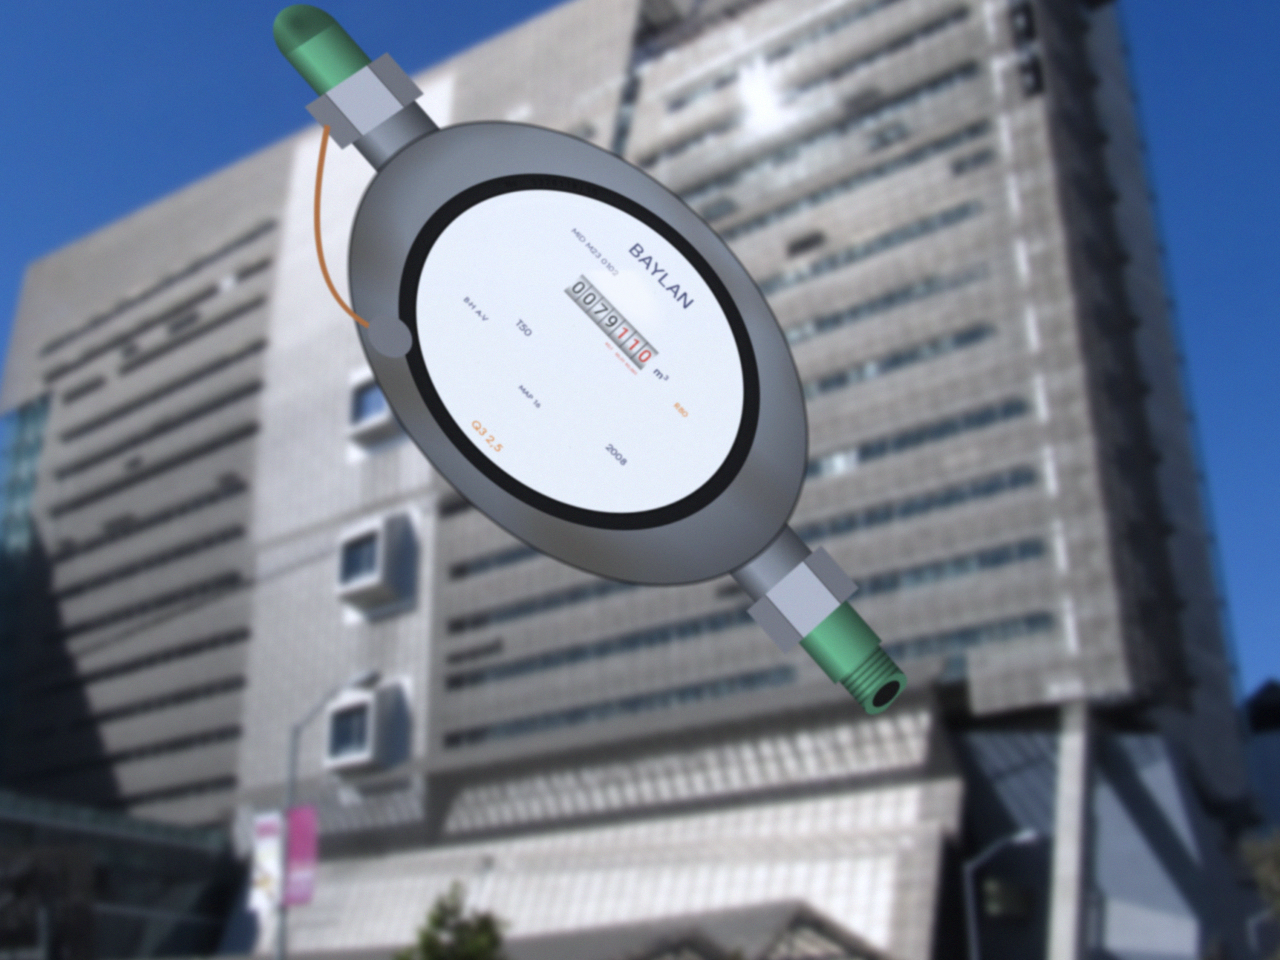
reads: value=79.110 unit=m³
